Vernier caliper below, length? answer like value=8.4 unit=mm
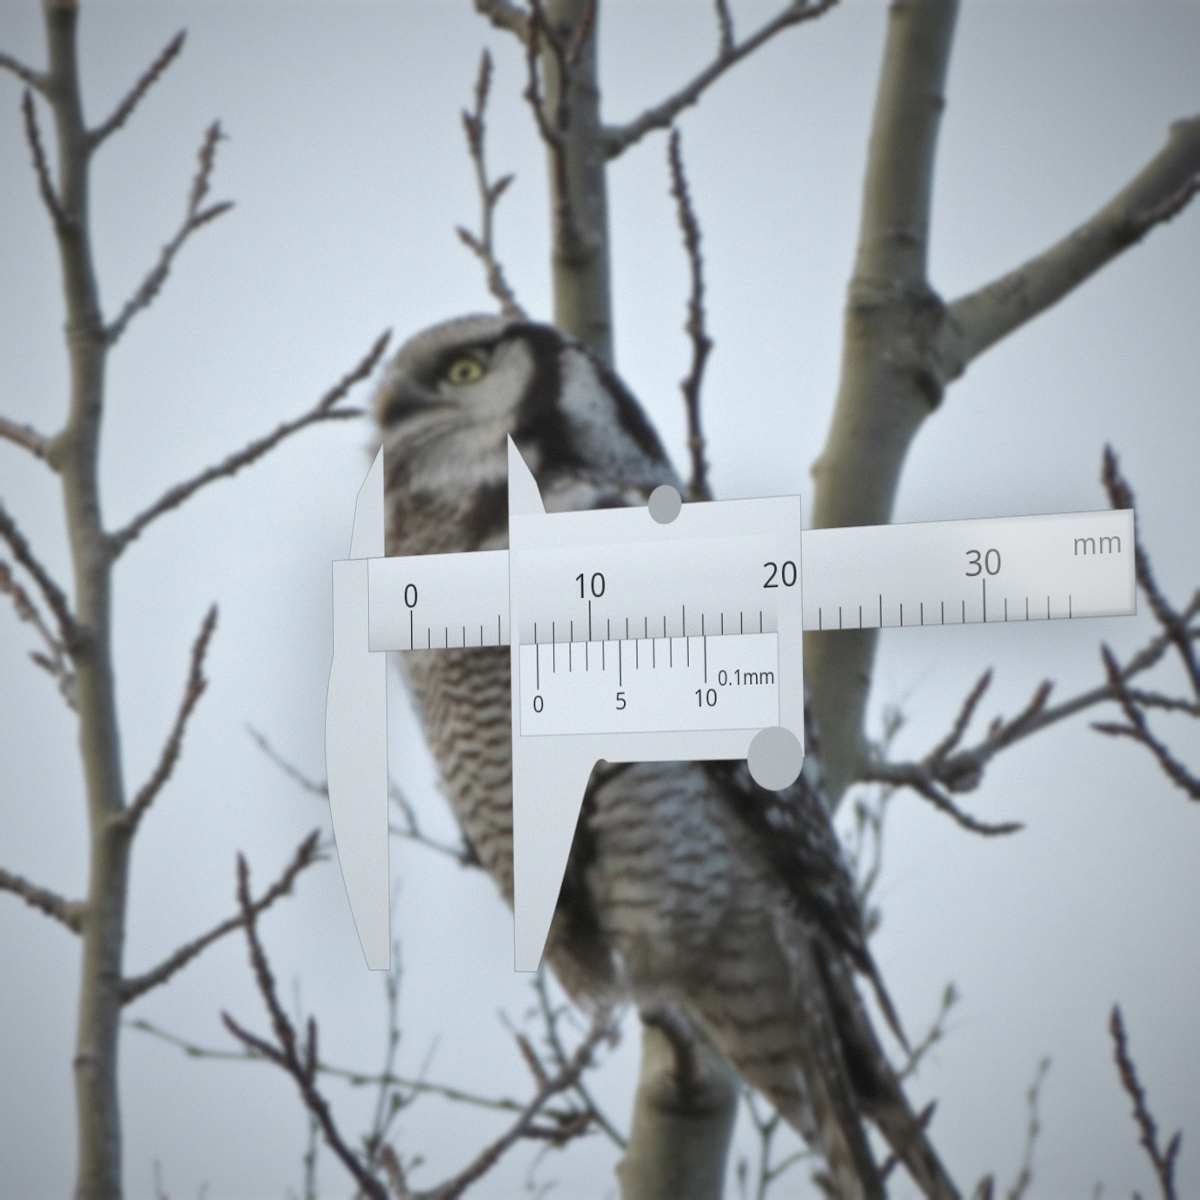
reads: value=7.1 unit=mm
